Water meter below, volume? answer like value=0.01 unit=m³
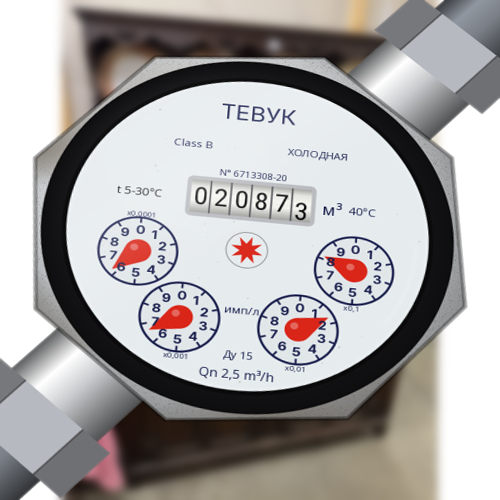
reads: value=20872.8166 unit=m³
